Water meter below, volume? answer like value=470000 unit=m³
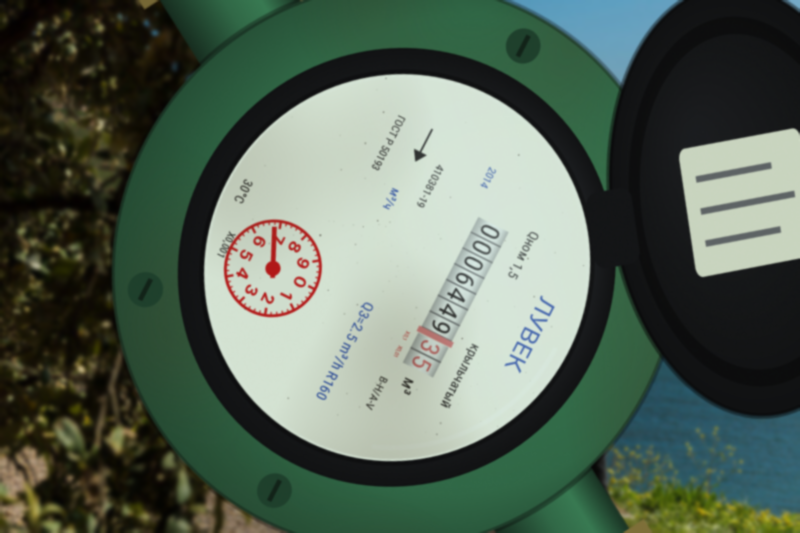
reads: value=6449.356 unit=m³
